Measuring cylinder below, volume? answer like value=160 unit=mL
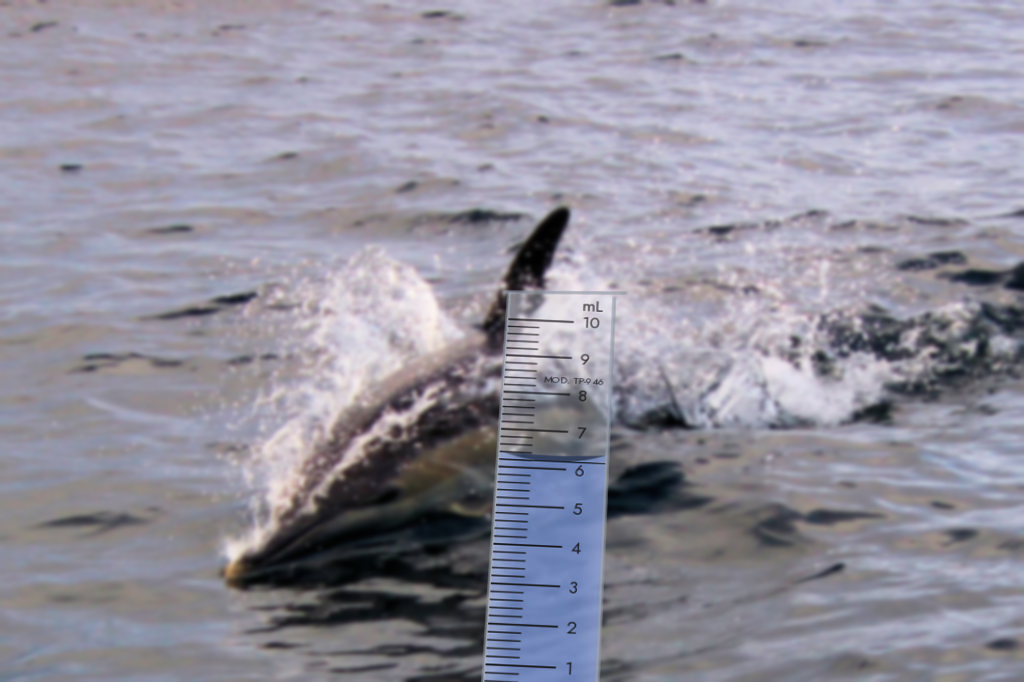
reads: value=6.2 unit=mL
